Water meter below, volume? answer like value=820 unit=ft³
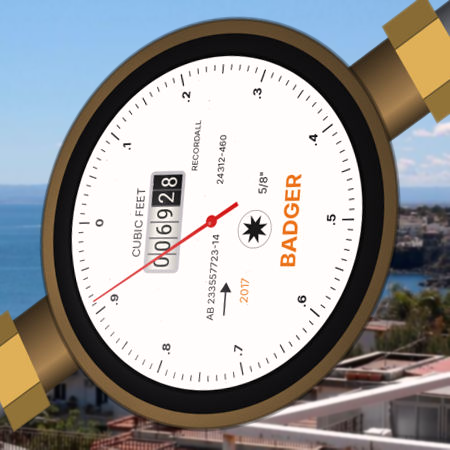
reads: value=6927.91 unit=ft³
